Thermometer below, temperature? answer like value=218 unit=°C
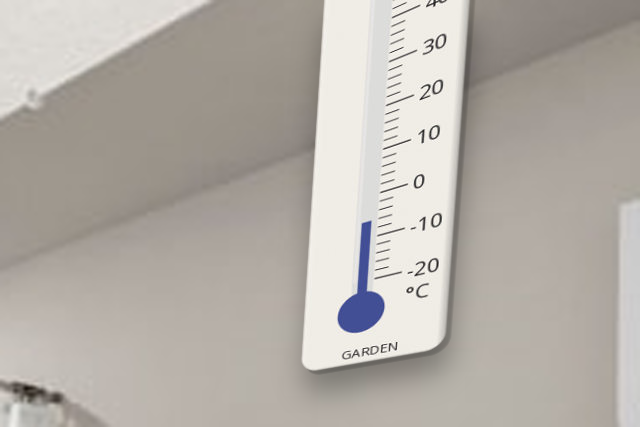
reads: value=-6 unit=°C
